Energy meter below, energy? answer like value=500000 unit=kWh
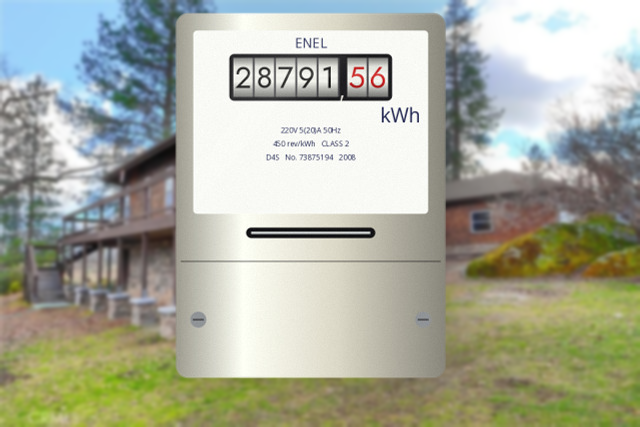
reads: value=28791.56 unit=kWh
